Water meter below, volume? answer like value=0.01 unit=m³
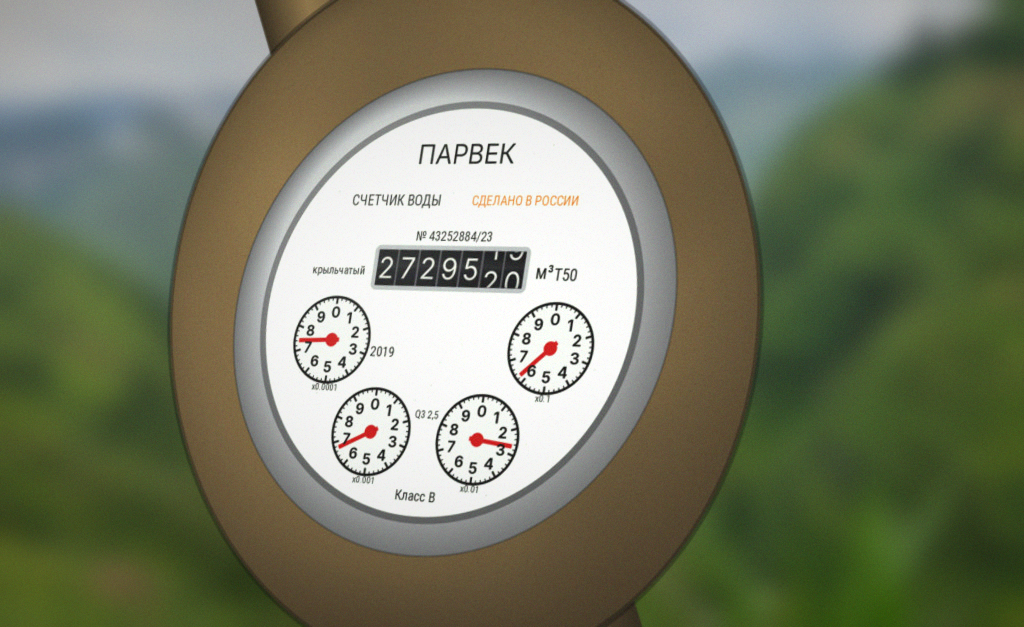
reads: value=2729519.6267 unit=m³
